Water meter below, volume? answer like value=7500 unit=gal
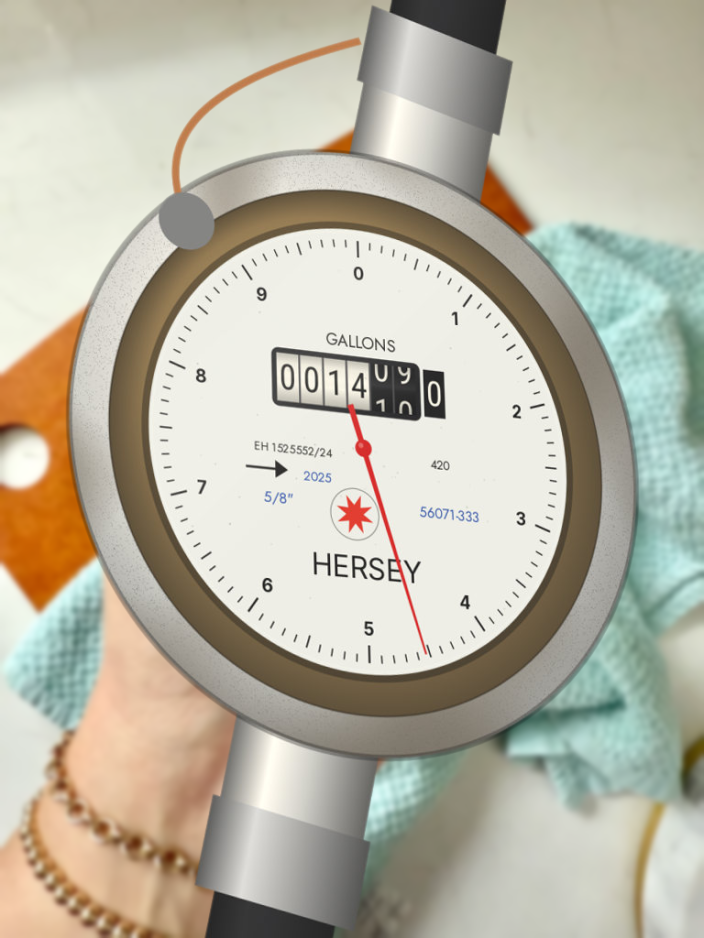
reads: value=14094.5 unit=gal
